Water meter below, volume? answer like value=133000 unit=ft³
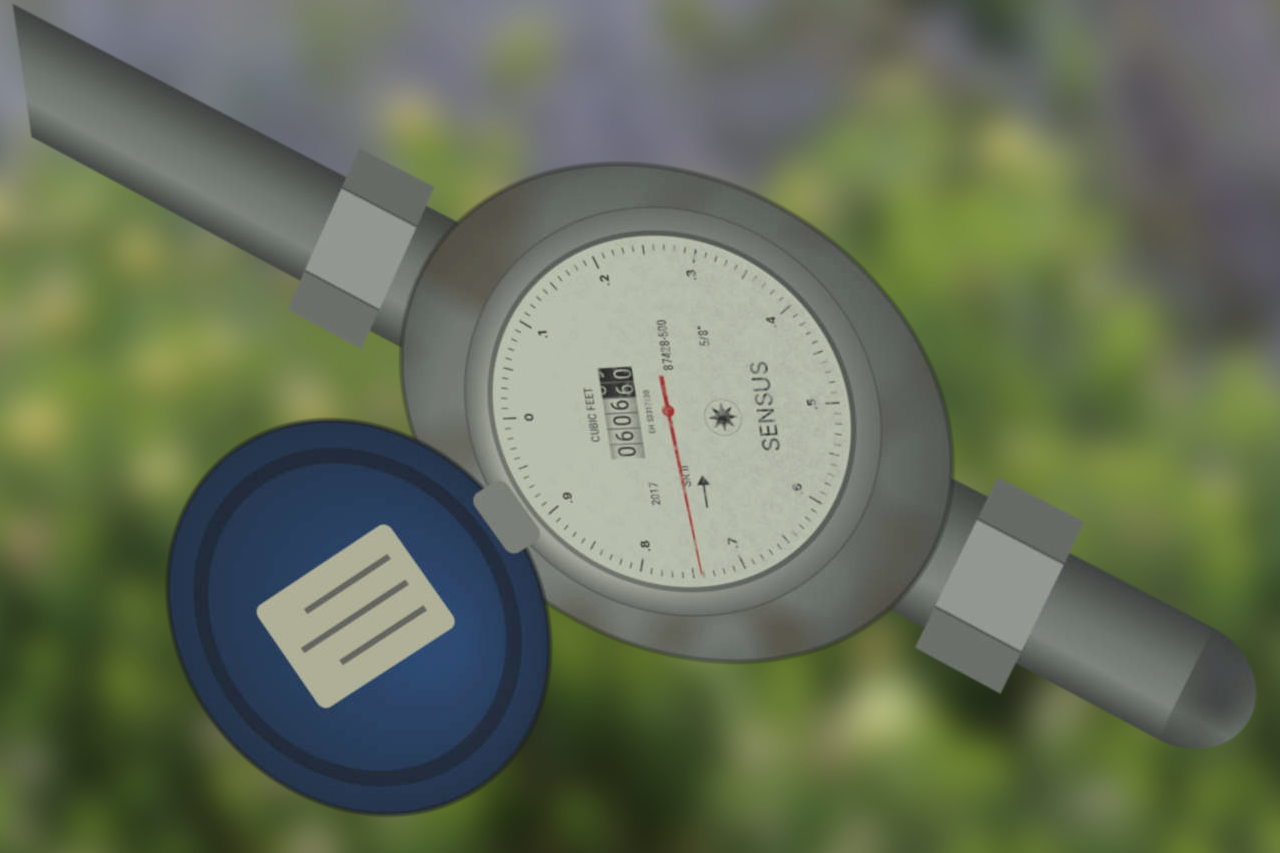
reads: value=60659.74 unit=ft³
